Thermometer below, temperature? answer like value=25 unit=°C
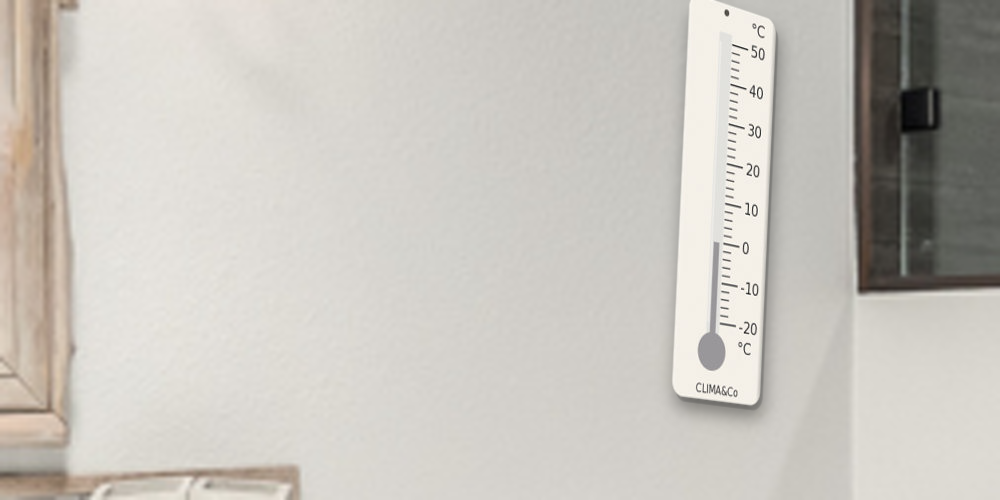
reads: value=0 unit=°C
